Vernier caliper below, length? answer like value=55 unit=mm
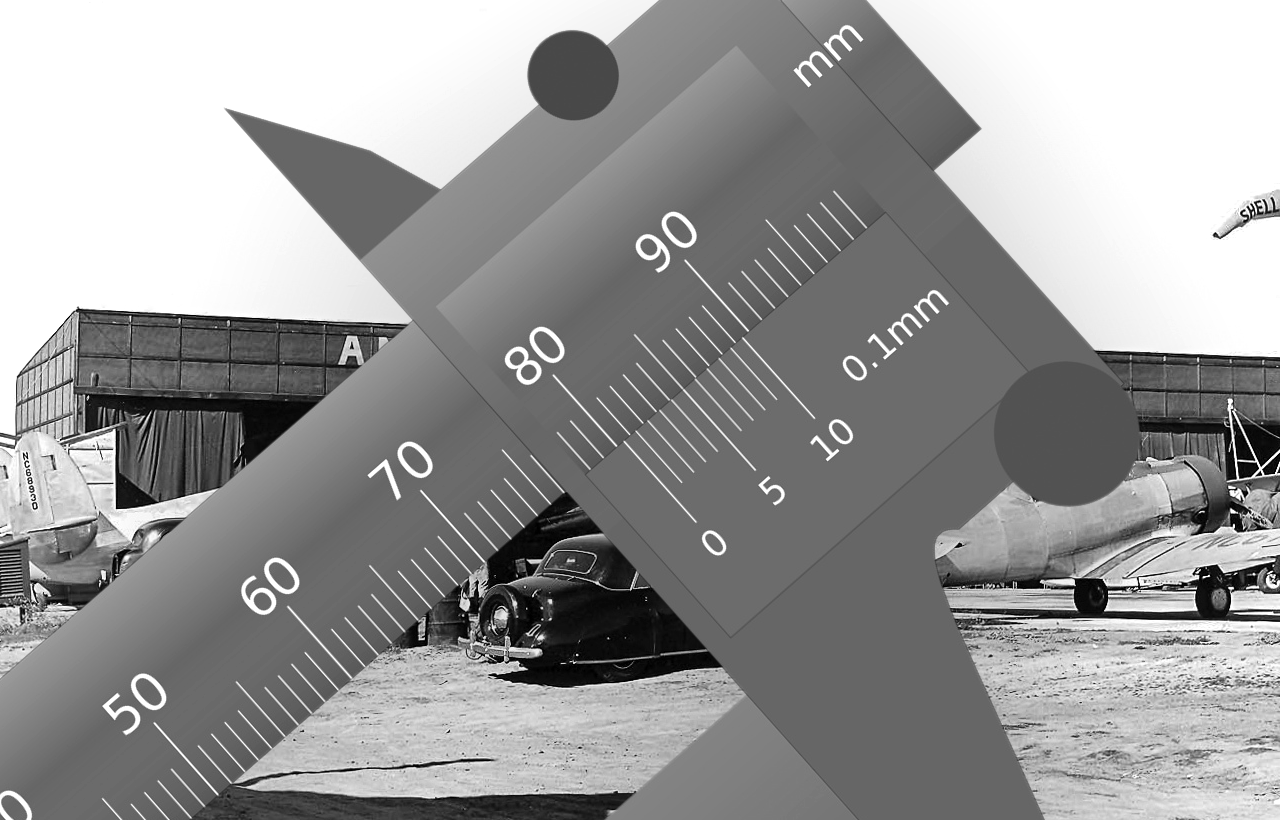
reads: value=80.5 unit=mm
